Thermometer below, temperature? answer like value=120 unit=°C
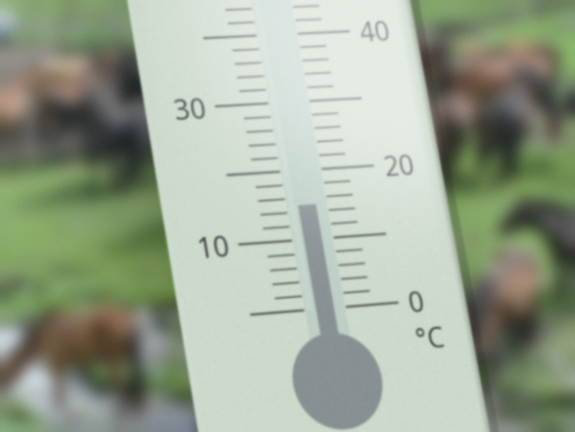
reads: value=15 unit=°C
